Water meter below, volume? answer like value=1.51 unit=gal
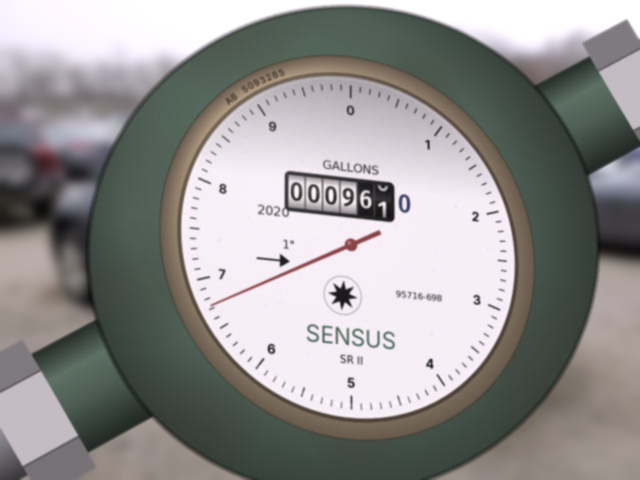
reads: value=9606.7 unit=gal
